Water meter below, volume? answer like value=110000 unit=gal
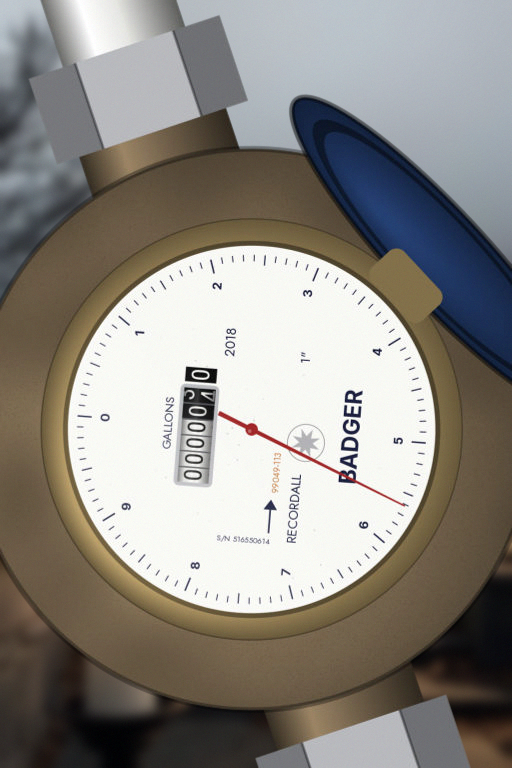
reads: value=35.6 unit=gal
